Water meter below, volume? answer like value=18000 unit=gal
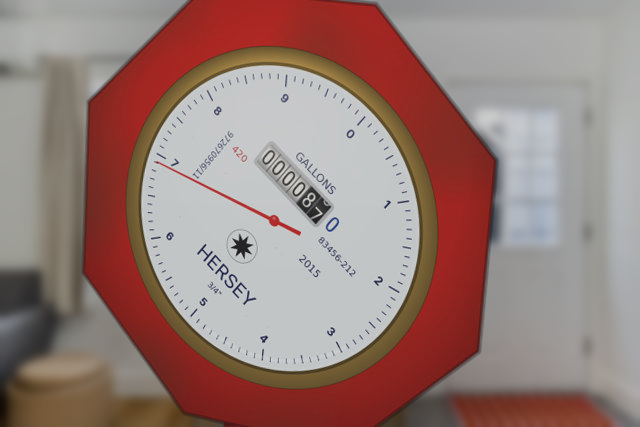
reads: value=866.9 unit=gal
